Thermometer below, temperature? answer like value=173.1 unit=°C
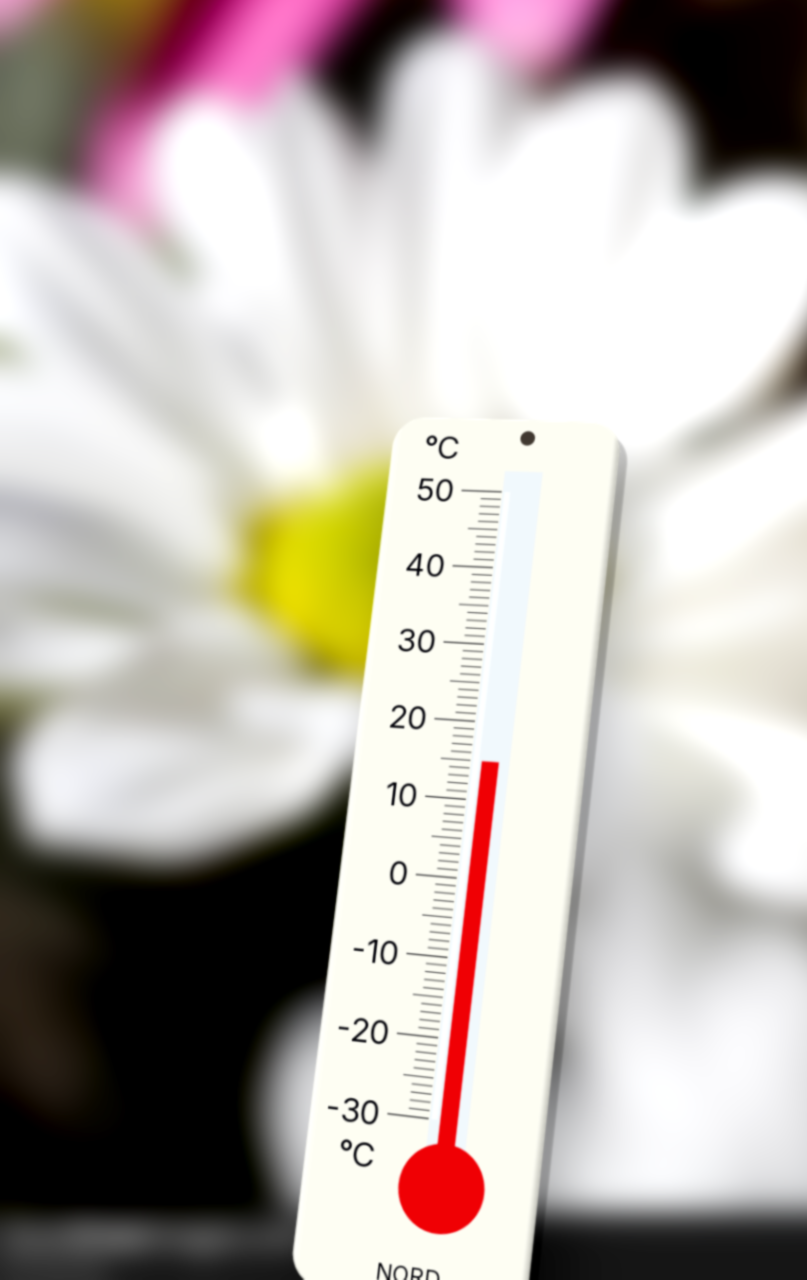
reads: value=15 unit=°C
